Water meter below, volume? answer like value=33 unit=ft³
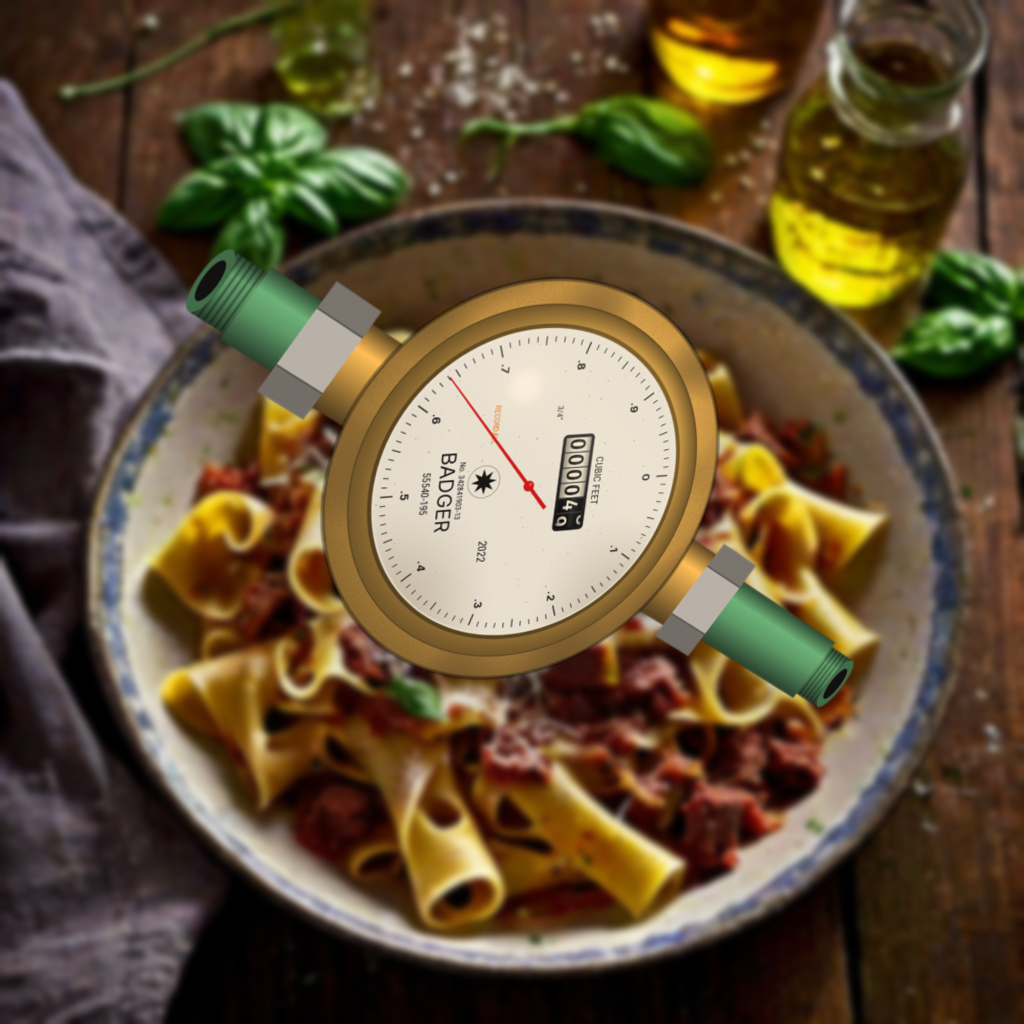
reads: value=48.64 unit=ft³
